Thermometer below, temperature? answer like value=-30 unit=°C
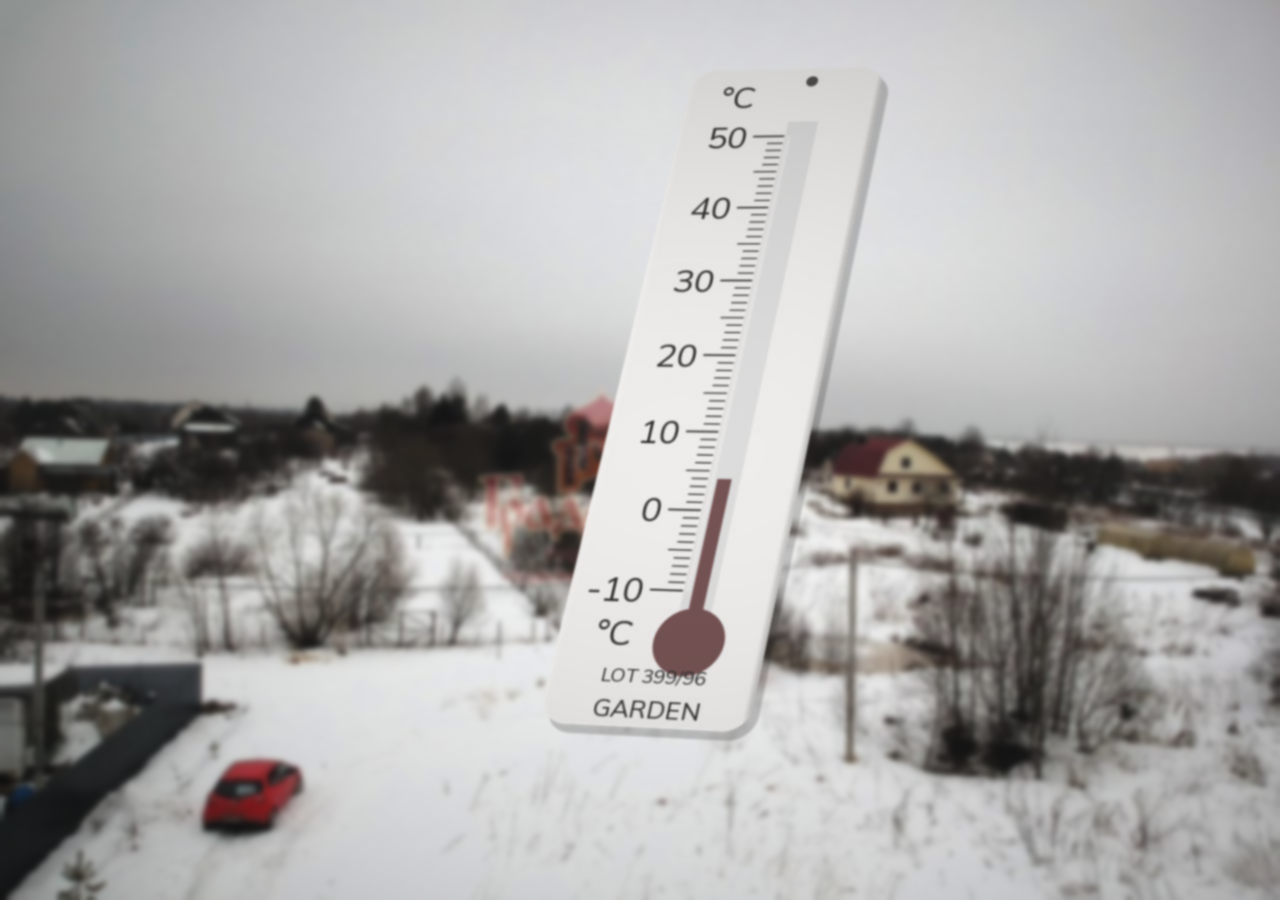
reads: value=4 unit=°C
